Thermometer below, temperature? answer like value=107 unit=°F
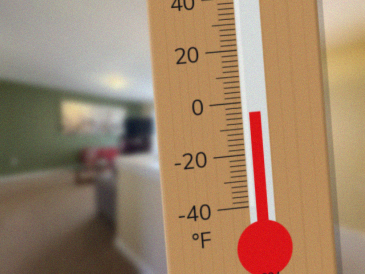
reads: value=-4 unit=°F
